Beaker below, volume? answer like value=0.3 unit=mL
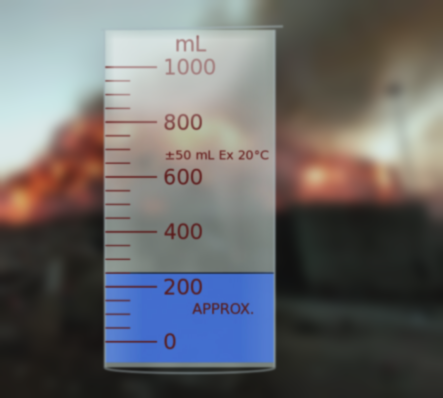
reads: value=250 unit=mL
